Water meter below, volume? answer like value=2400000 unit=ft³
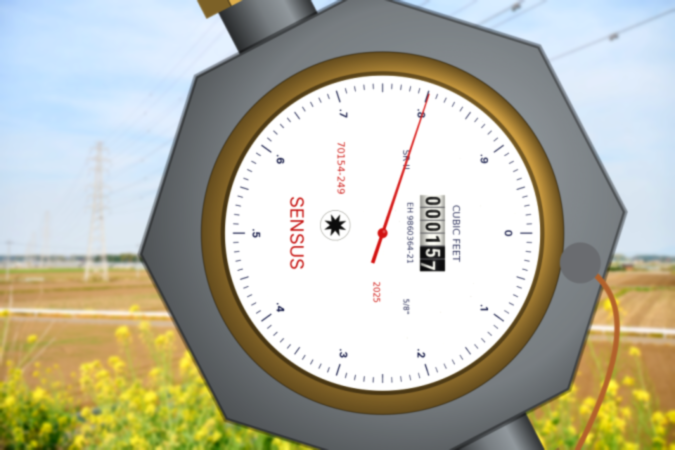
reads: value=156.80 unit=ft³
